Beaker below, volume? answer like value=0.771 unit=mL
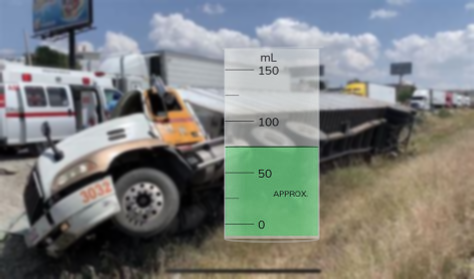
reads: value=75 unit=mL
